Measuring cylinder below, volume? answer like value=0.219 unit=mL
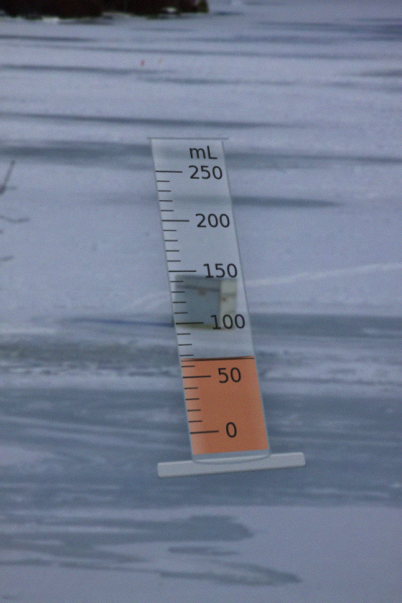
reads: value=65 unit=mL
